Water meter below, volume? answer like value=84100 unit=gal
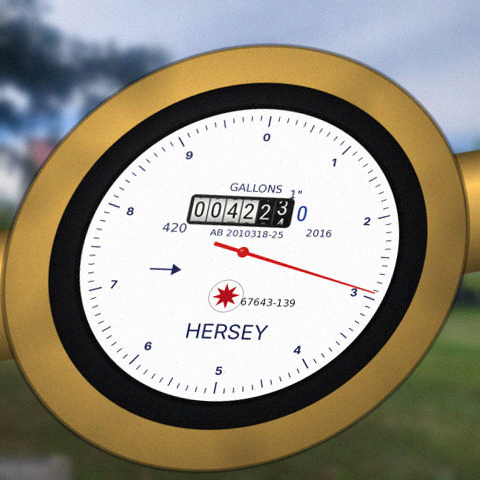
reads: value=42232.9 unit=gal
